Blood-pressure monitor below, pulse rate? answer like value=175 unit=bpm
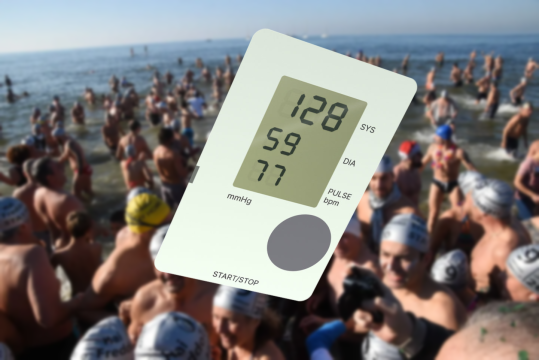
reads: value=77 unit=bpm
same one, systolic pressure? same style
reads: value=128 unit=mmHg
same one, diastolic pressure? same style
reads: value=59 unit=mmHg
